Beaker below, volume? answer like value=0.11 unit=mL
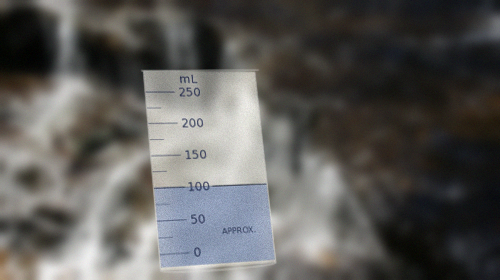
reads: value=100 unit=mL
